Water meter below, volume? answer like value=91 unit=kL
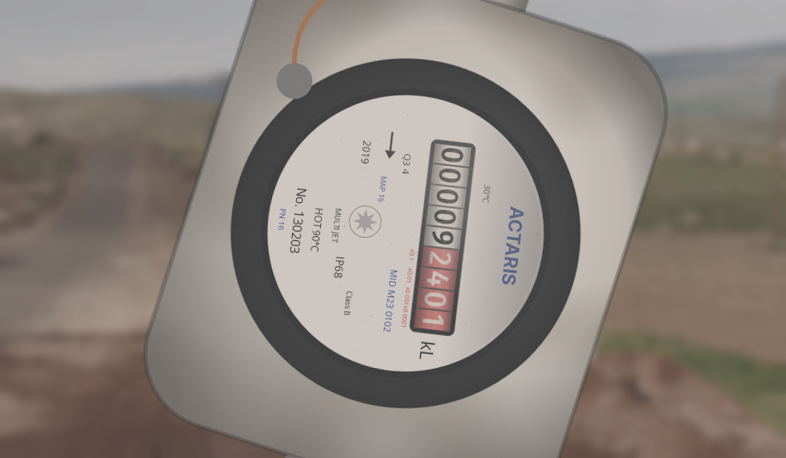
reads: value=9.2401 unit=kL
